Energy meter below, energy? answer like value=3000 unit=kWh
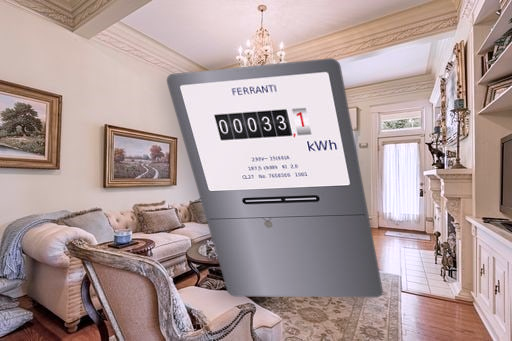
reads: value=33.1 unit=kWh
